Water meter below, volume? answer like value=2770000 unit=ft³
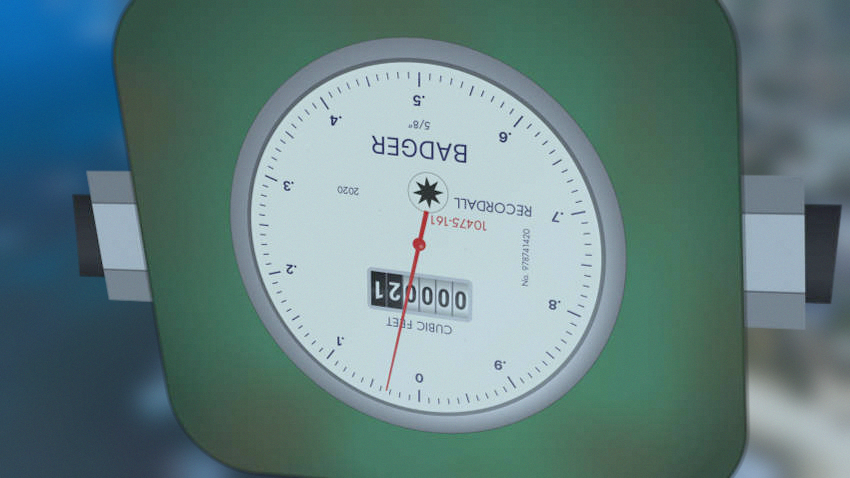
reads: value=21.03 unit=ft³
